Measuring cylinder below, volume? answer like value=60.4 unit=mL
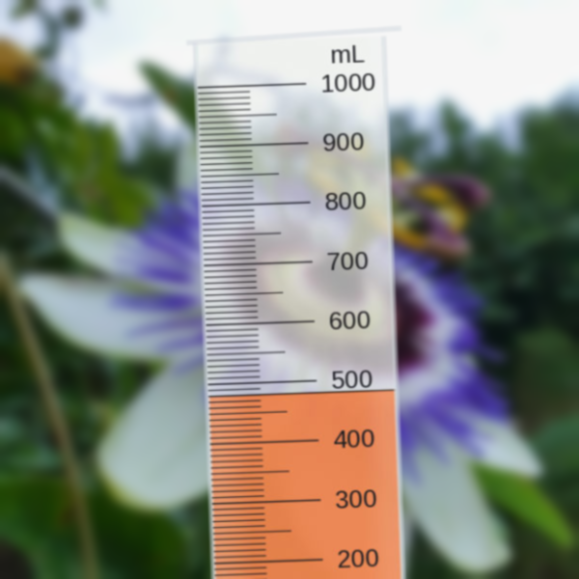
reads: value=480 unit=mL
